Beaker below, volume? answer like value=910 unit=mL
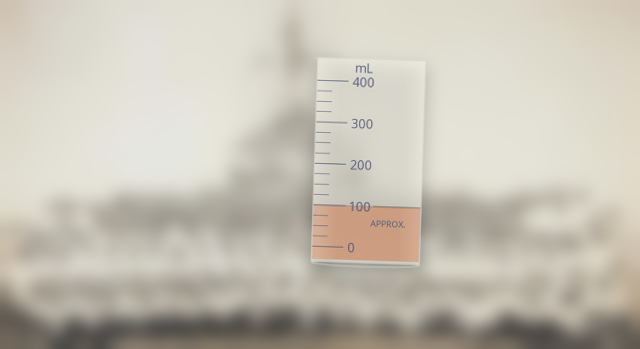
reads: value=100 unit=mL
